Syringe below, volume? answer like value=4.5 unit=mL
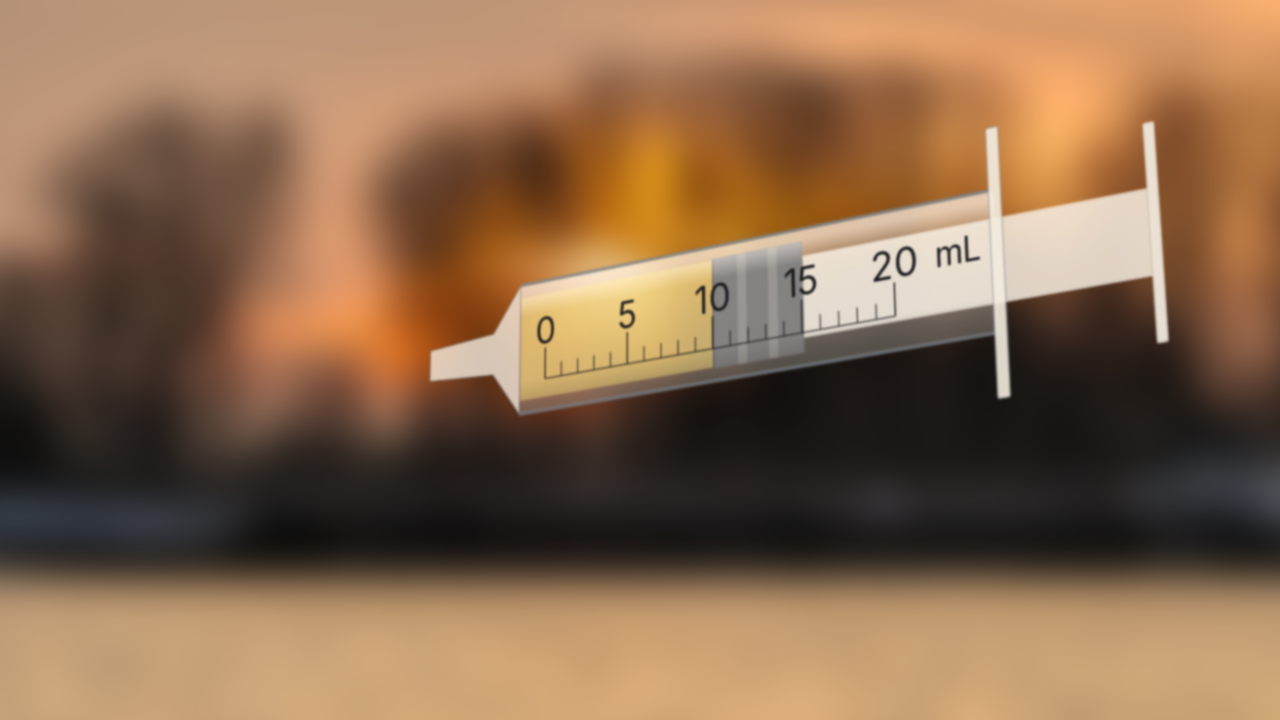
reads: value=10 unit=mL
